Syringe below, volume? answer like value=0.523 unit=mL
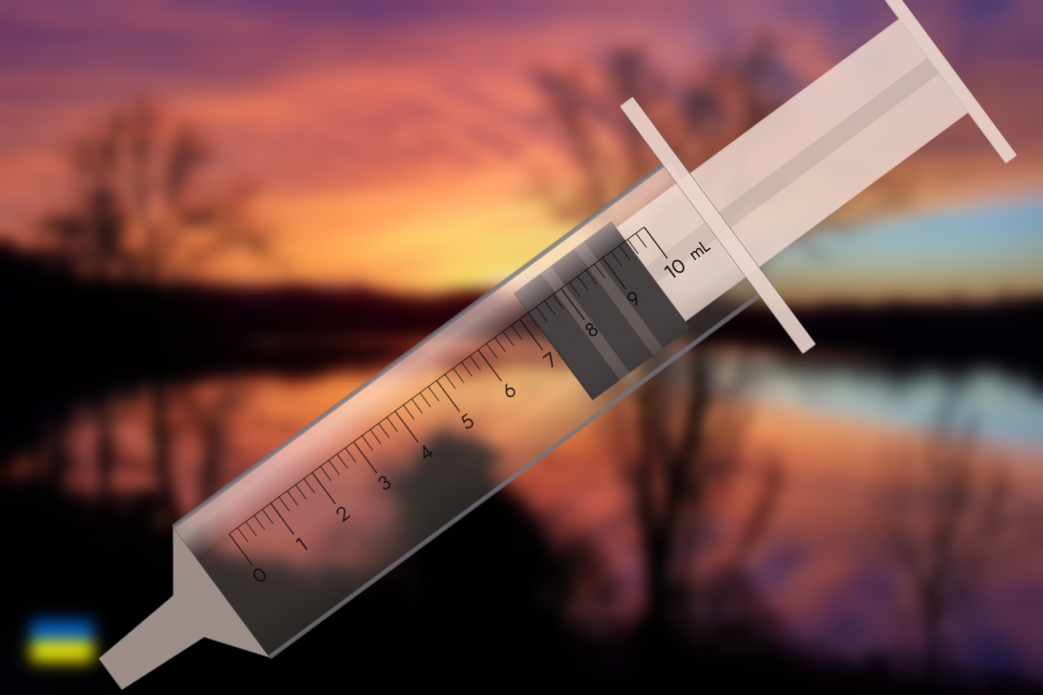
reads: value=7.2 unit=mL
